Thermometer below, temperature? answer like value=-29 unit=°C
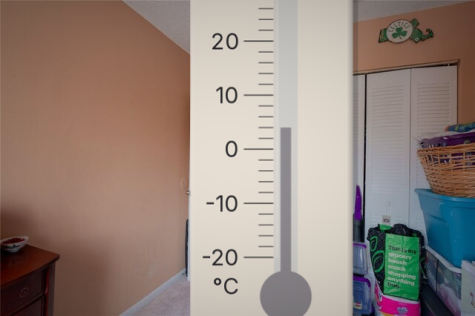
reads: value=4 unit=°C
